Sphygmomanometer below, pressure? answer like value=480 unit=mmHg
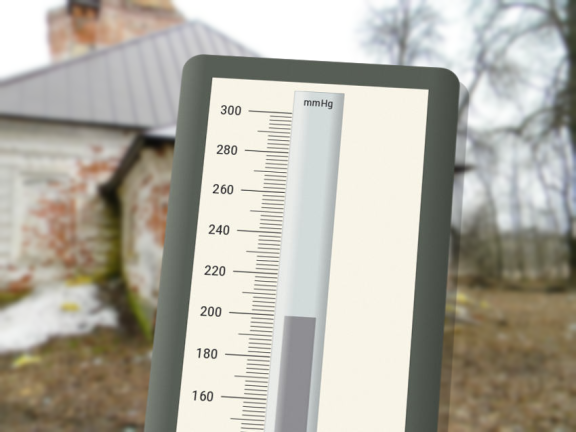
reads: value=200 unit=mmHg
